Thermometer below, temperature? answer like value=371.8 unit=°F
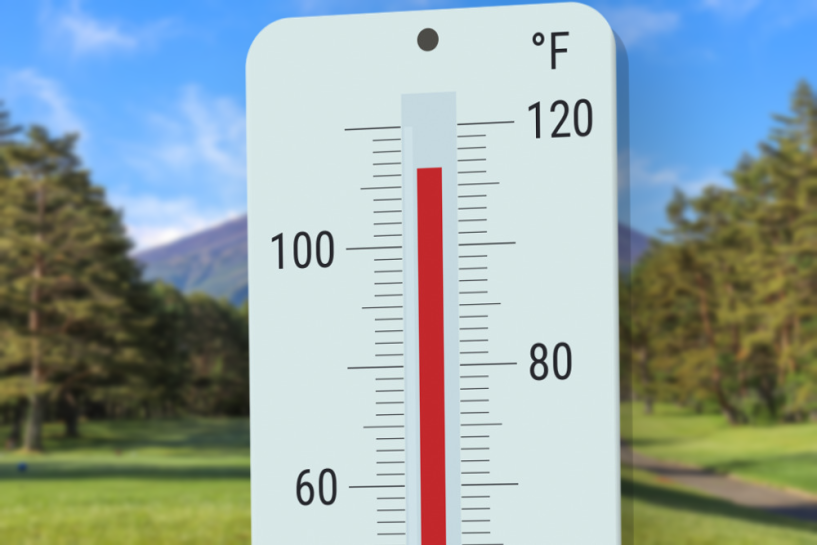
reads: value=113 unit=°F
